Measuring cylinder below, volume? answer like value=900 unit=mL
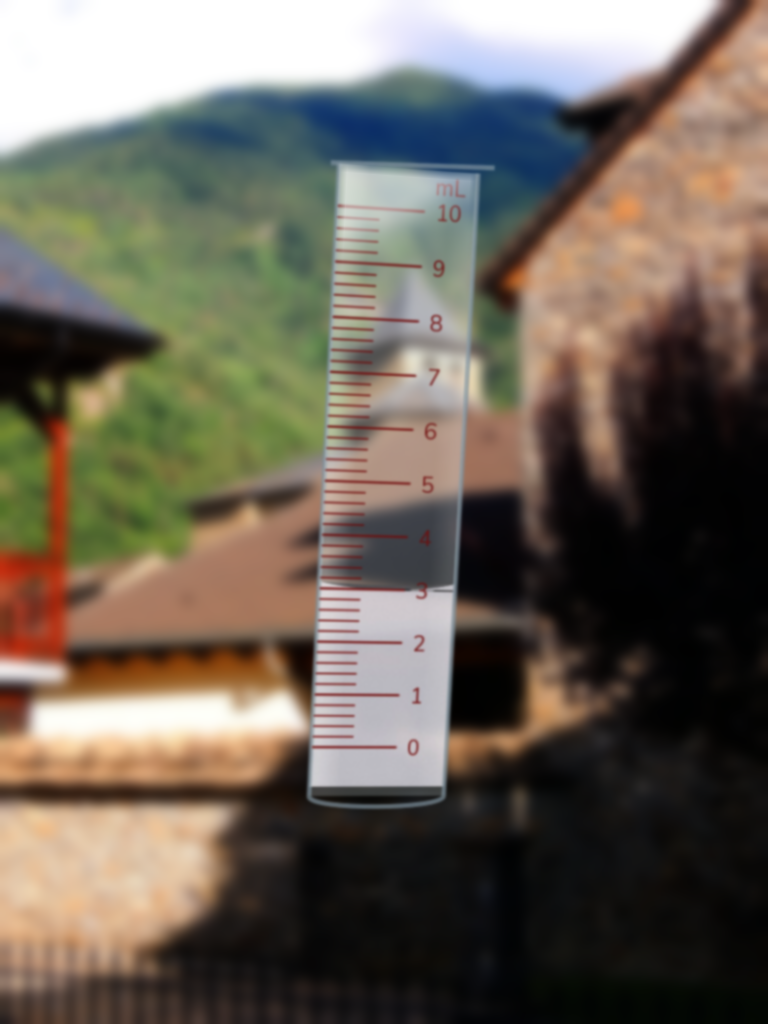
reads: value=3 unit=mL
